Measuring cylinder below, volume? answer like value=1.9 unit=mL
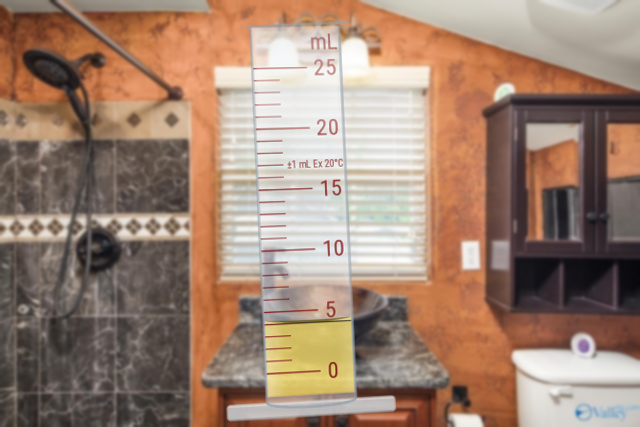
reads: value=4 unit=mL
